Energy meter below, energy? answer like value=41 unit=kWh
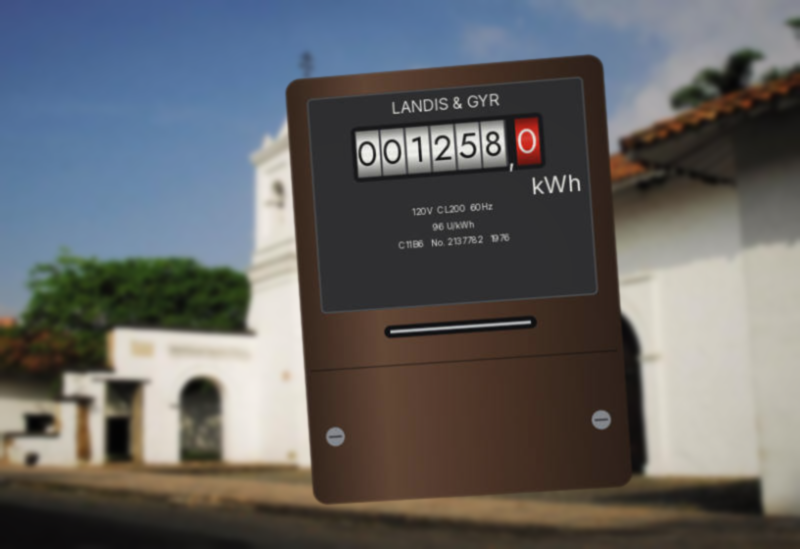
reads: value=1258.0 unit=kWh
